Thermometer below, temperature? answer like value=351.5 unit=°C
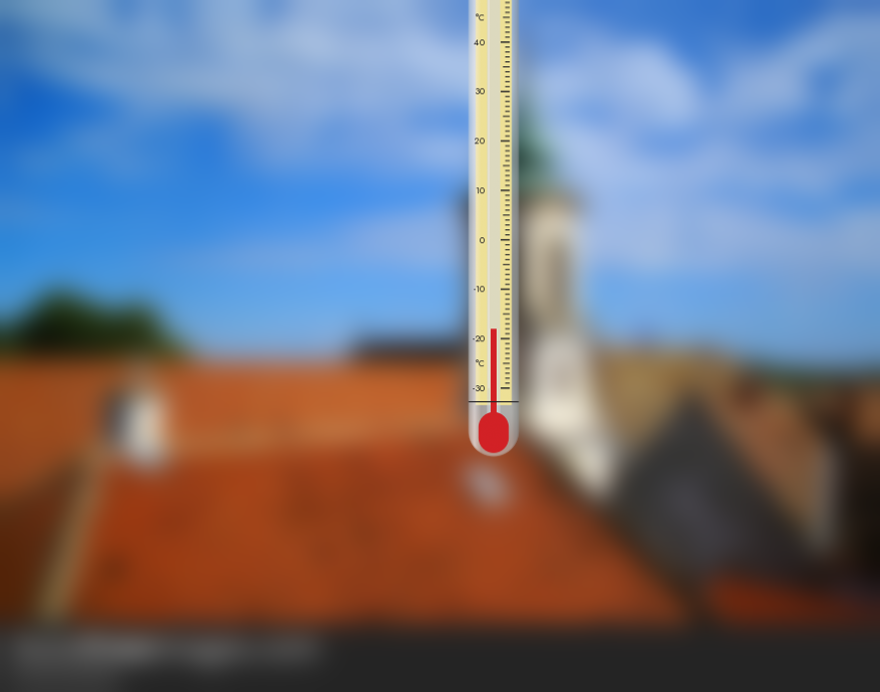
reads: value=-18 unit=°C
